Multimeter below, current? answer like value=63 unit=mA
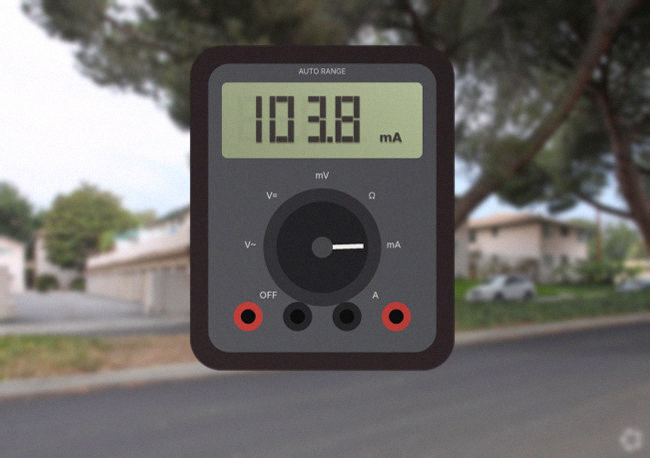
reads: value=103.8 unit=mA
